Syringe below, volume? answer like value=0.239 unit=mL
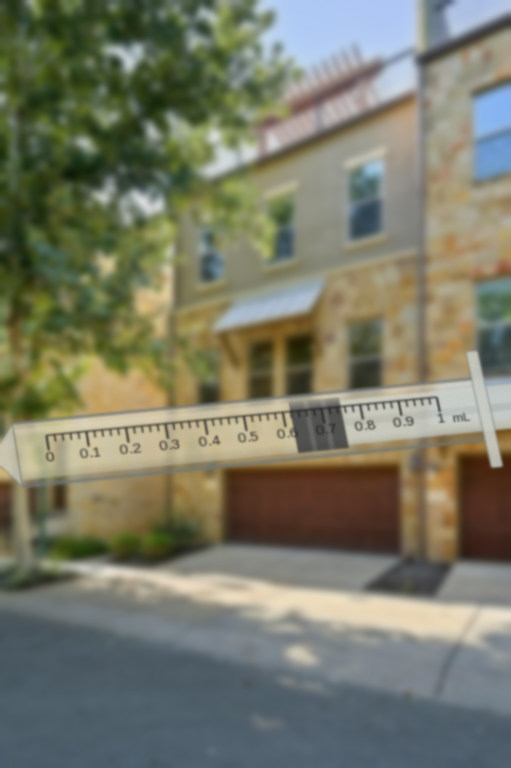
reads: value=0.62 unit=mL
